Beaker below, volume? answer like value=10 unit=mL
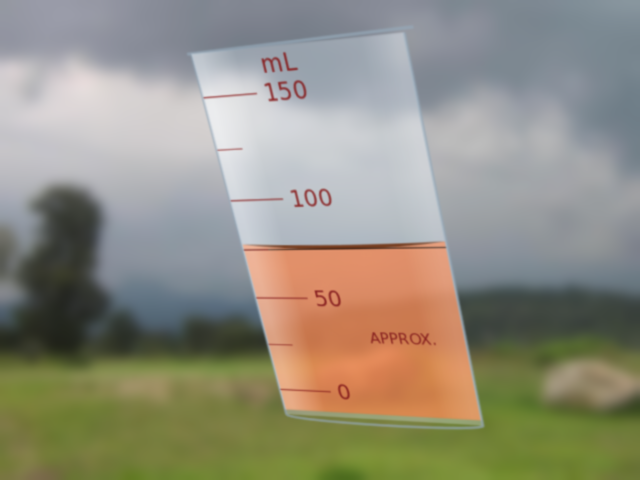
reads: value=75 unit=mL
